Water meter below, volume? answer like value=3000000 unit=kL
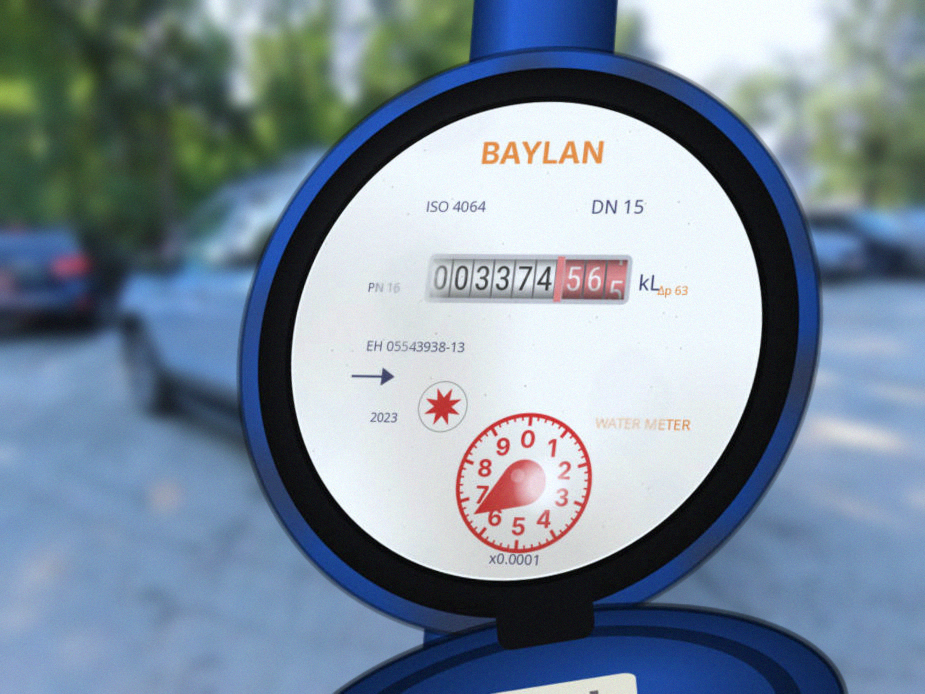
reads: value=3374.5646 unit=kL
